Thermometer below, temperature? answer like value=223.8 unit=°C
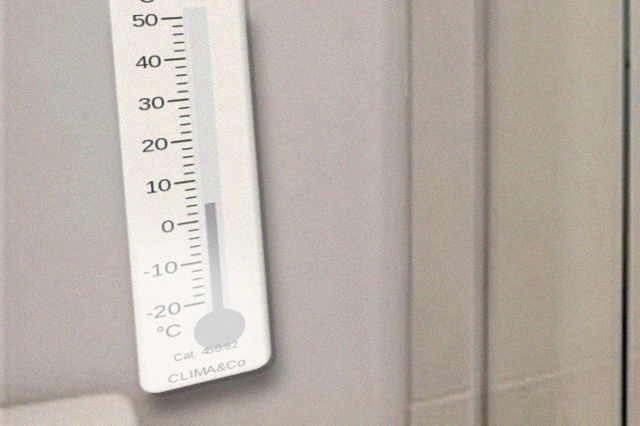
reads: value=4 unit=°C
